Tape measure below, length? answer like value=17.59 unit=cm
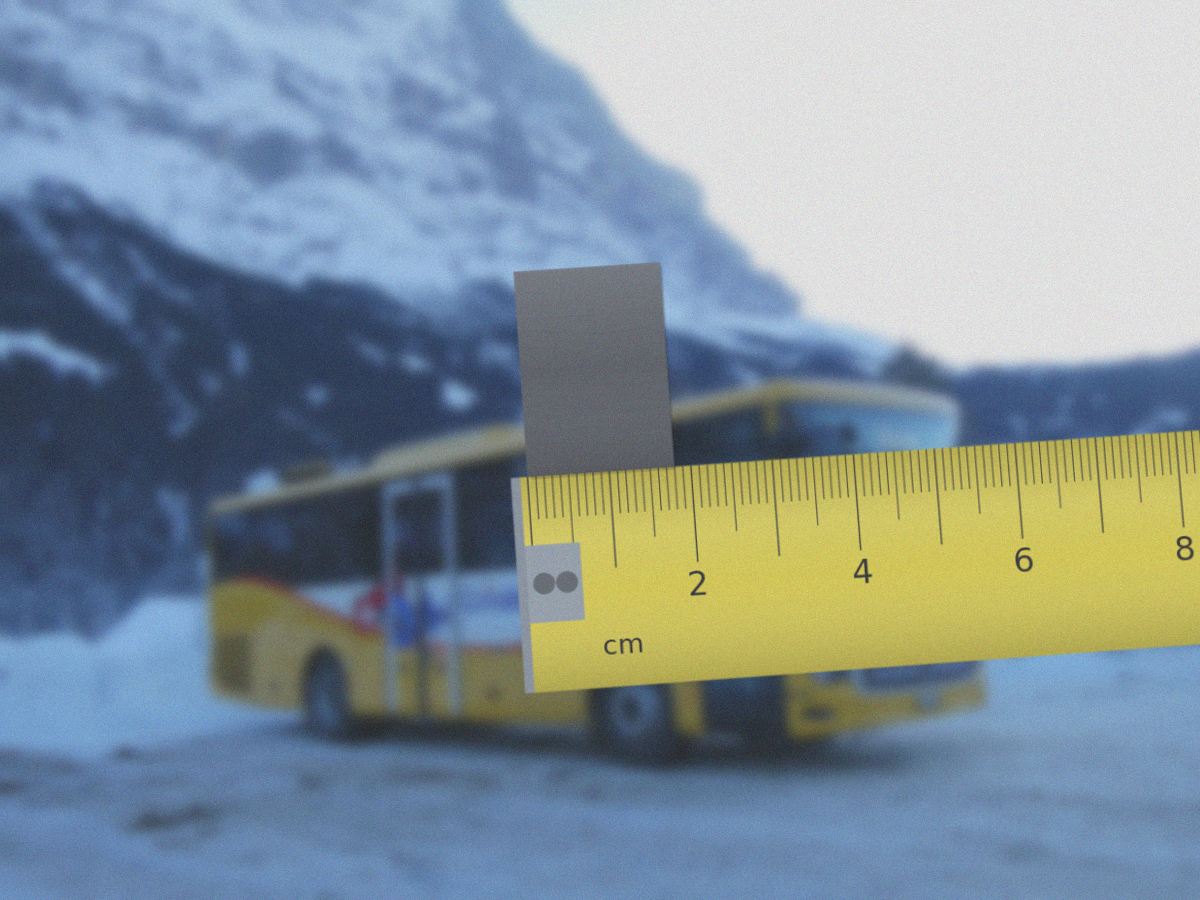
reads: value=1.8 unit=cm
